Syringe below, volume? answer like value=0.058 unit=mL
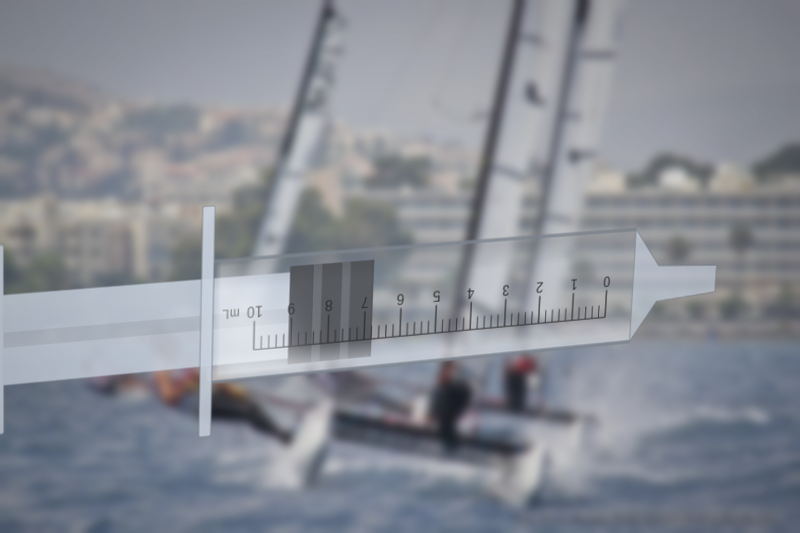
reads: value=6.8 unit=mL
